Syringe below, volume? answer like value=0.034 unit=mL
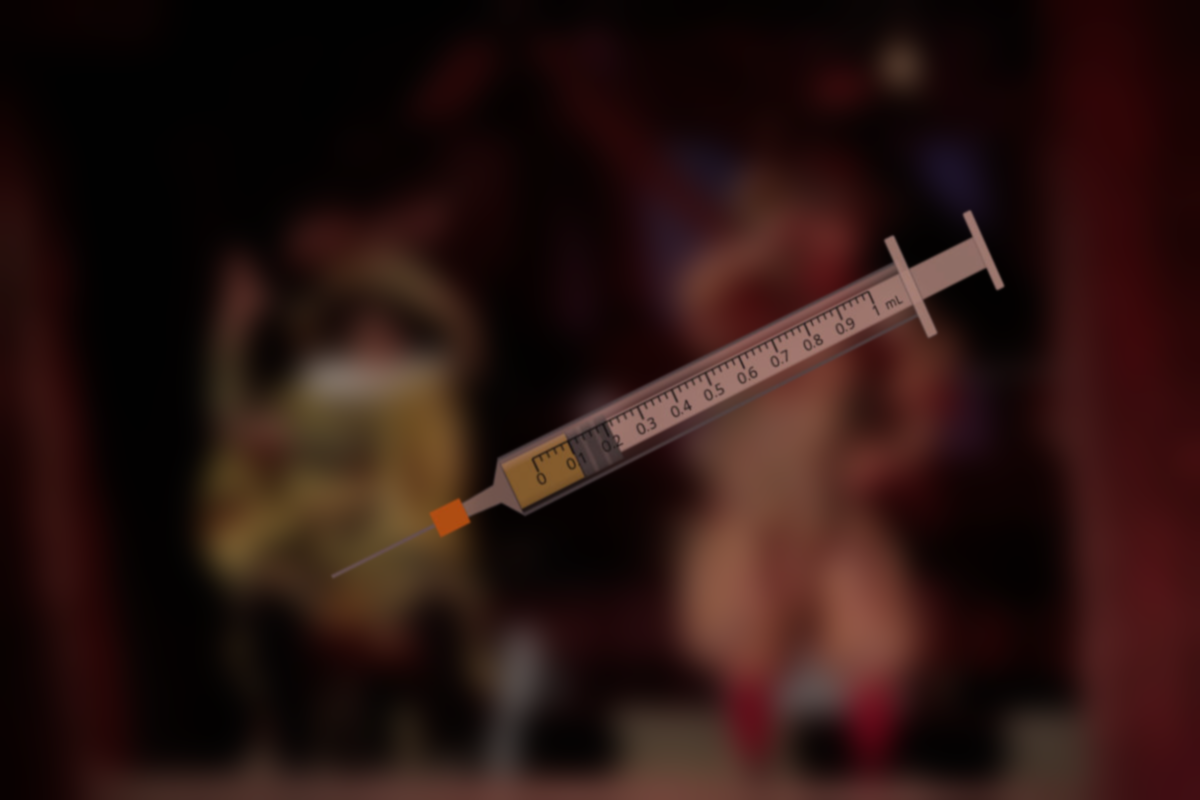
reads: value=0.1 unit=mL
